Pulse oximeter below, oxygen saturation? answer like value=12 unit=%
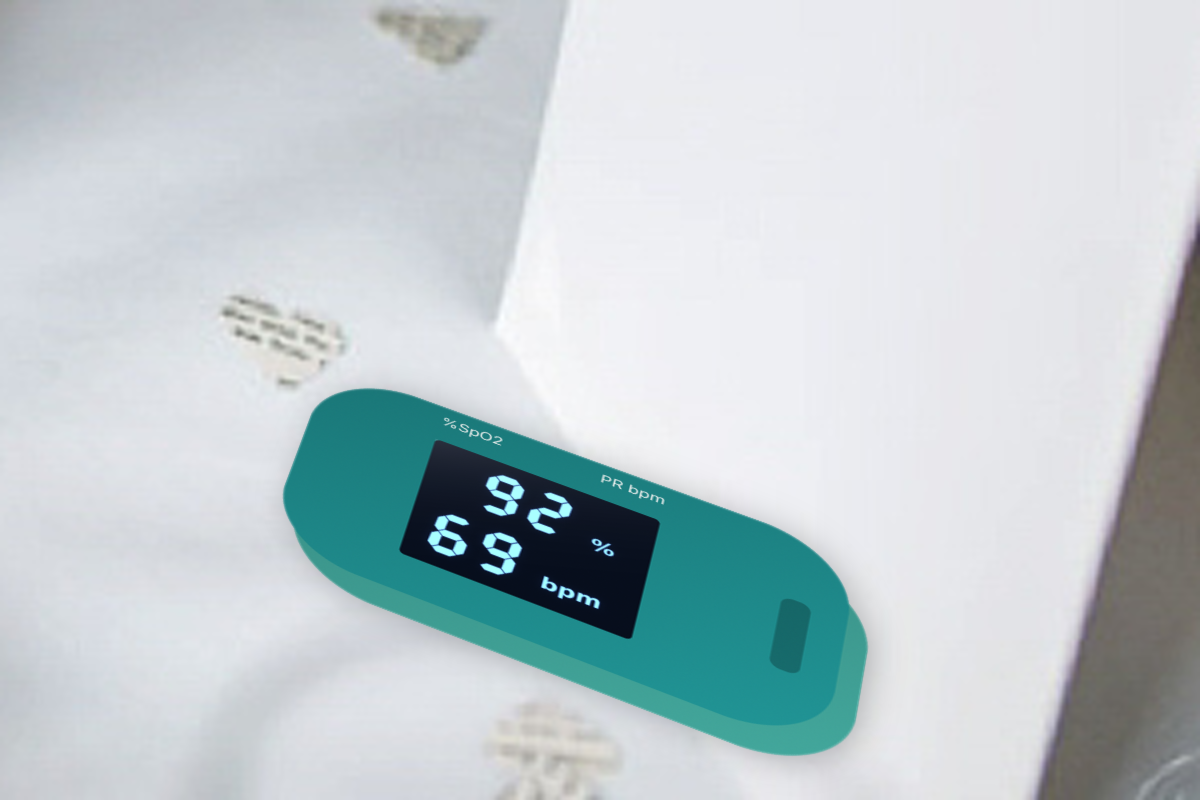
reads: value=92 unit=%
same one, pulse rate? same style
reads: value=69 unit=bpm
